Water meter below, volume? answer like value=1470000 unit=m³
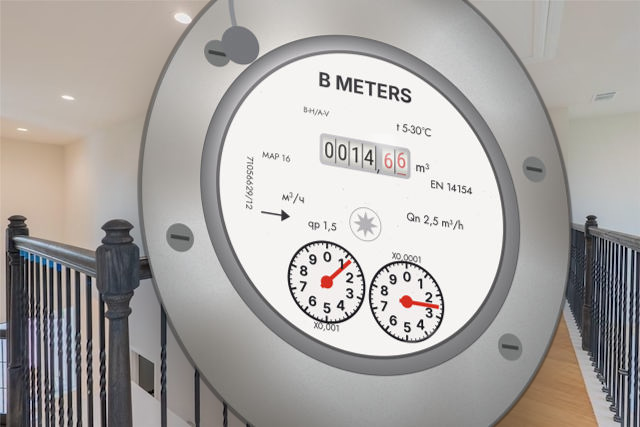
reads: value=14.6612 unit=m³
